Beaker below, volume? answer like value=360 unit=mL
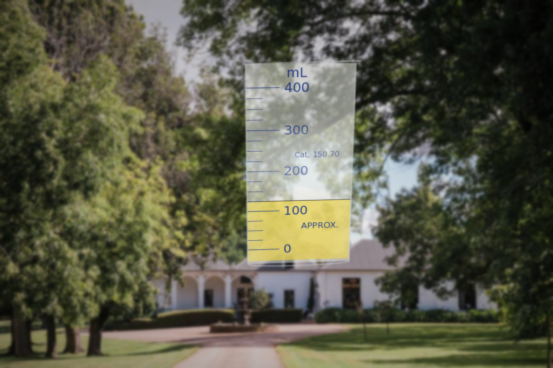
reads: value=125 unit=mL
